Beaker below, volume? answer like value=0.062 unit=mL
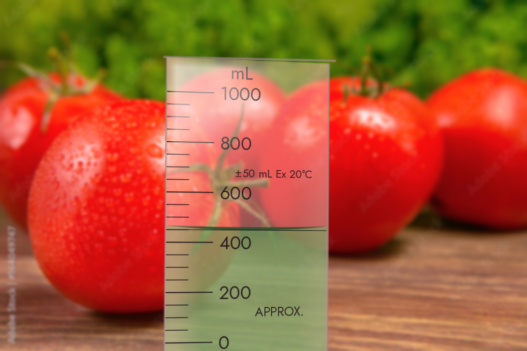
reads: value=450 unit=mL
